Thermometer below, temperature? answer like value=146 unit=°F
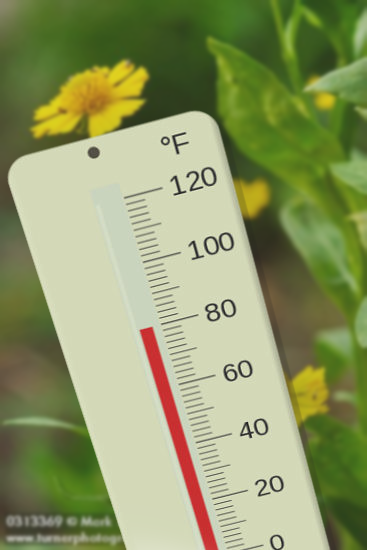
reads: value=80 unit=°F
